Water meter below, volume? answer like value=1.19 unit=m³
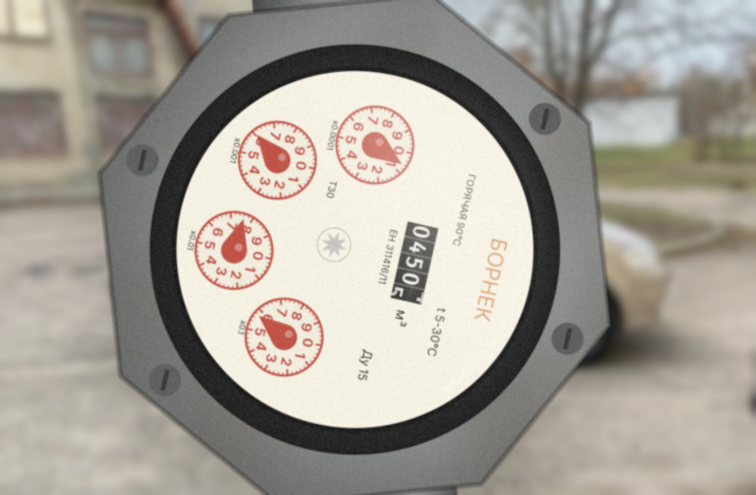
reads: value=4504.5760 unit=m³
